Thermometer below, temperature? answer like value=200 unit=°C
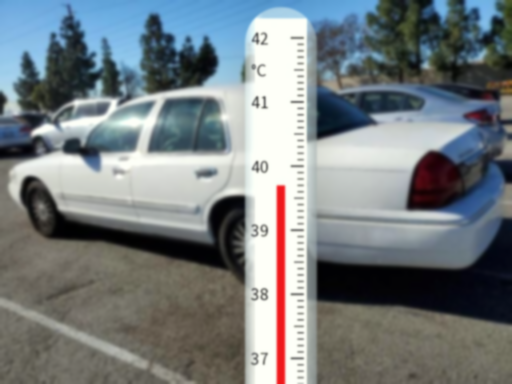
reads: value=39.7 unit=°C
